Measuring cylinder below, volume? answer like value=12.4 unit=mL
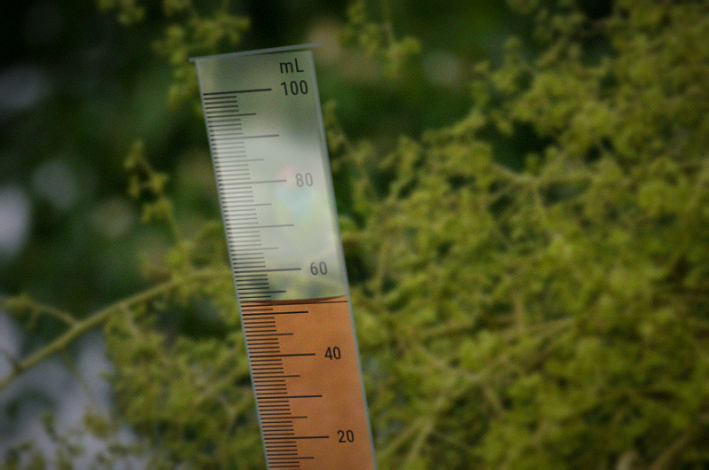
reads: value=52 unit=mL
